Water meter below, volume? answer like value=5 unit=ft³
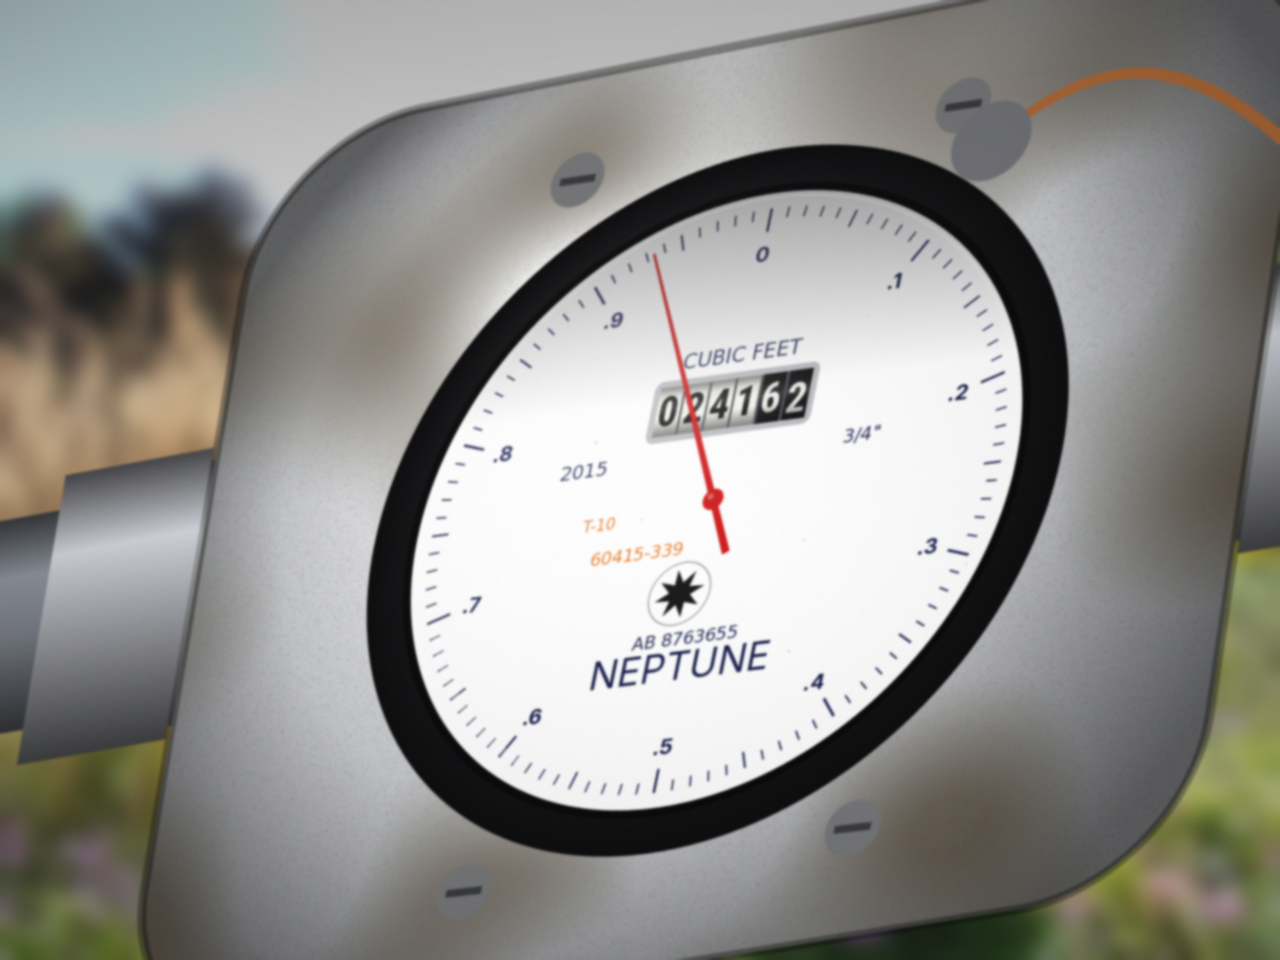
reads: value=24161.93 unit=ft³
